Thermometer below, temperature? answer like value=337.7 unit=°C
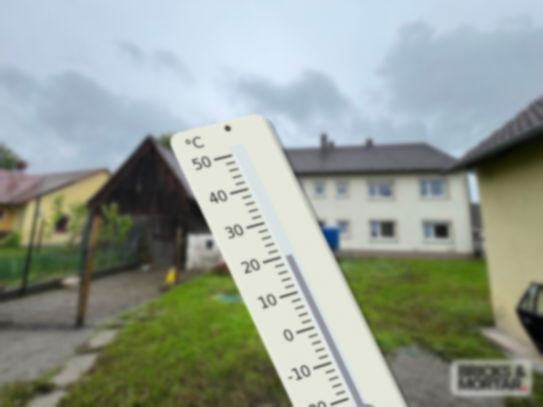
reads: value=20 unit=°C
